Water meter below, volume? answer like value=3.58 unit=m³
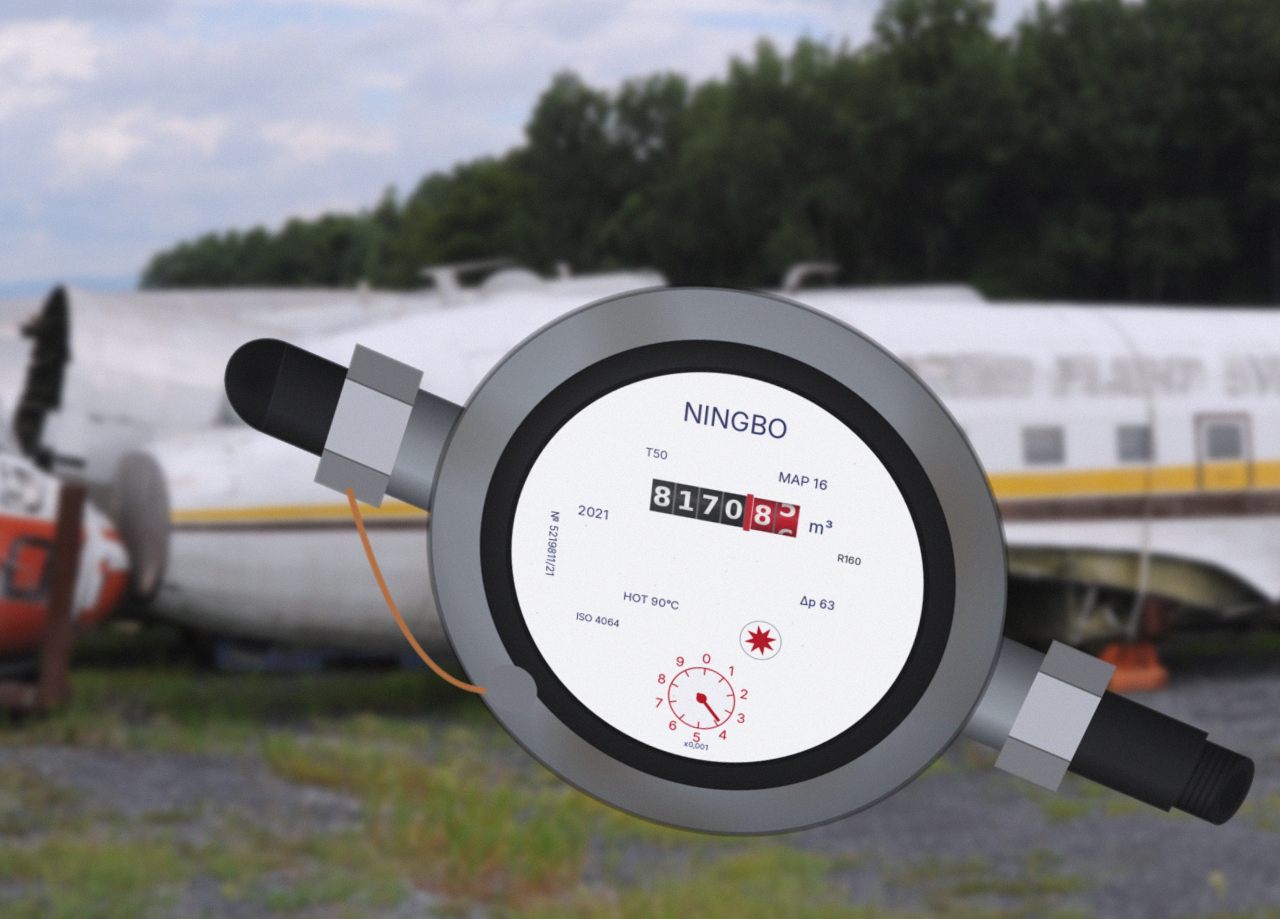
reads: value=8170.853 unit=m³
